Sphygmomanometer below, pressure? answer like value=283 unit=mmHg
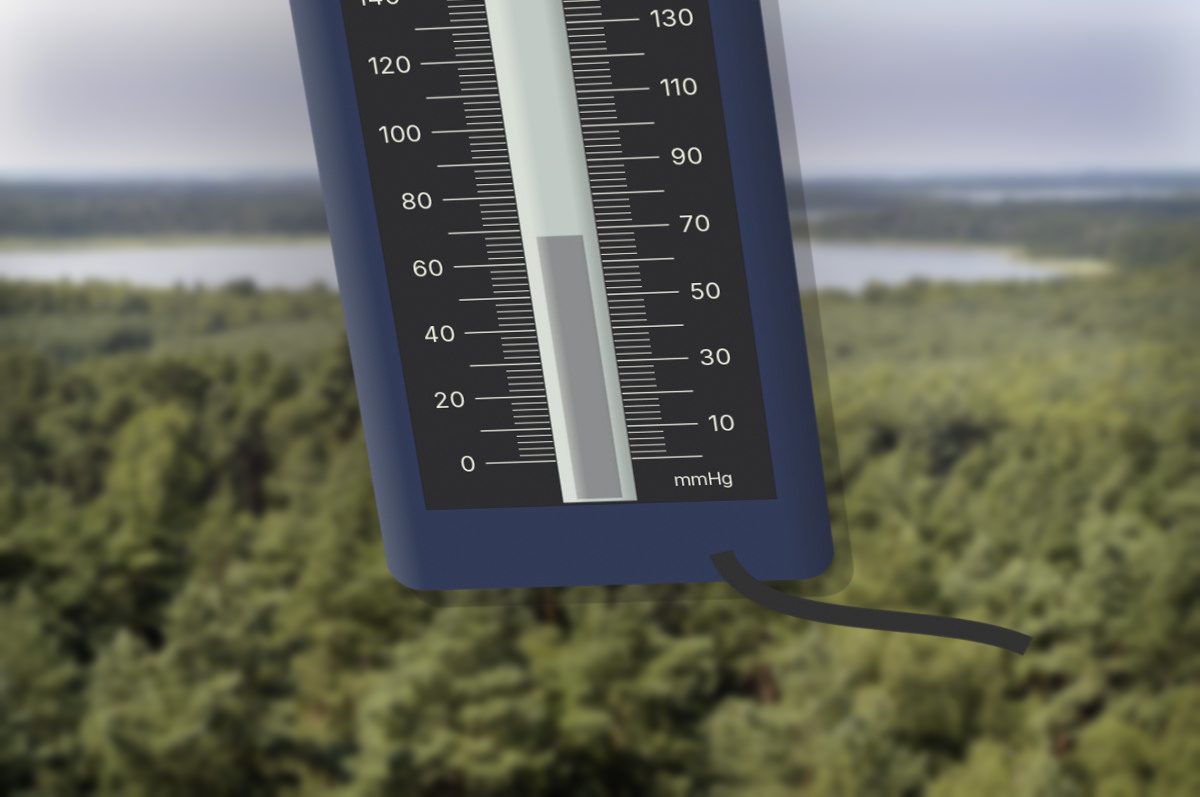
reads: value=68 unit=mmHg
